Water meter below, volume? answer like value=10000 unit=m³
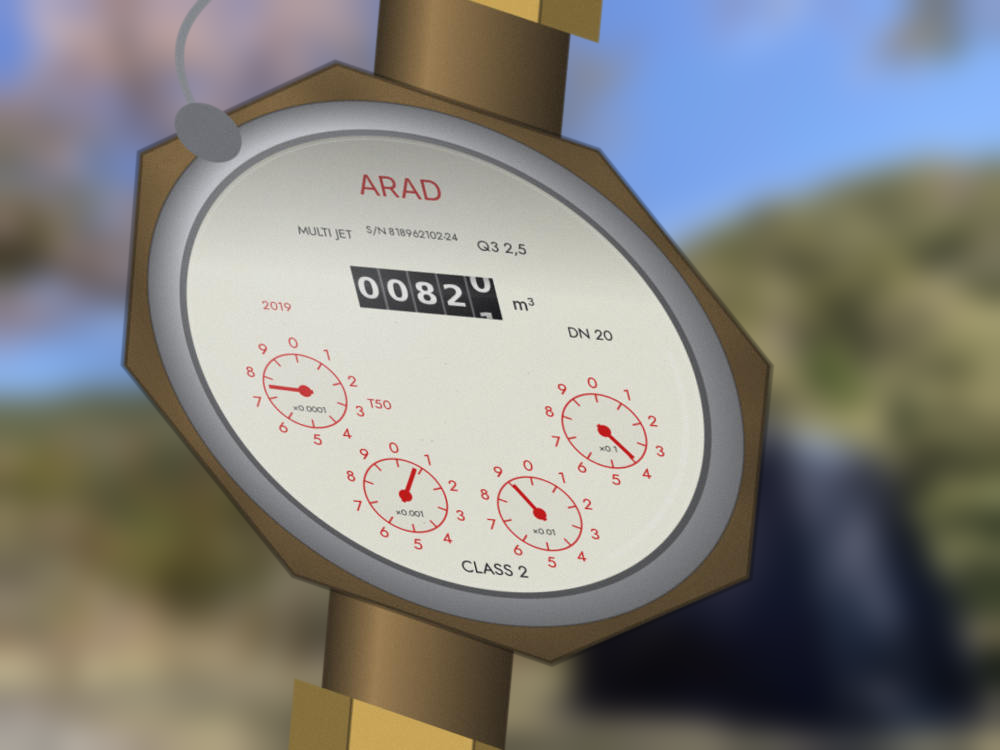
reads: value=820.3907 unit=m³
